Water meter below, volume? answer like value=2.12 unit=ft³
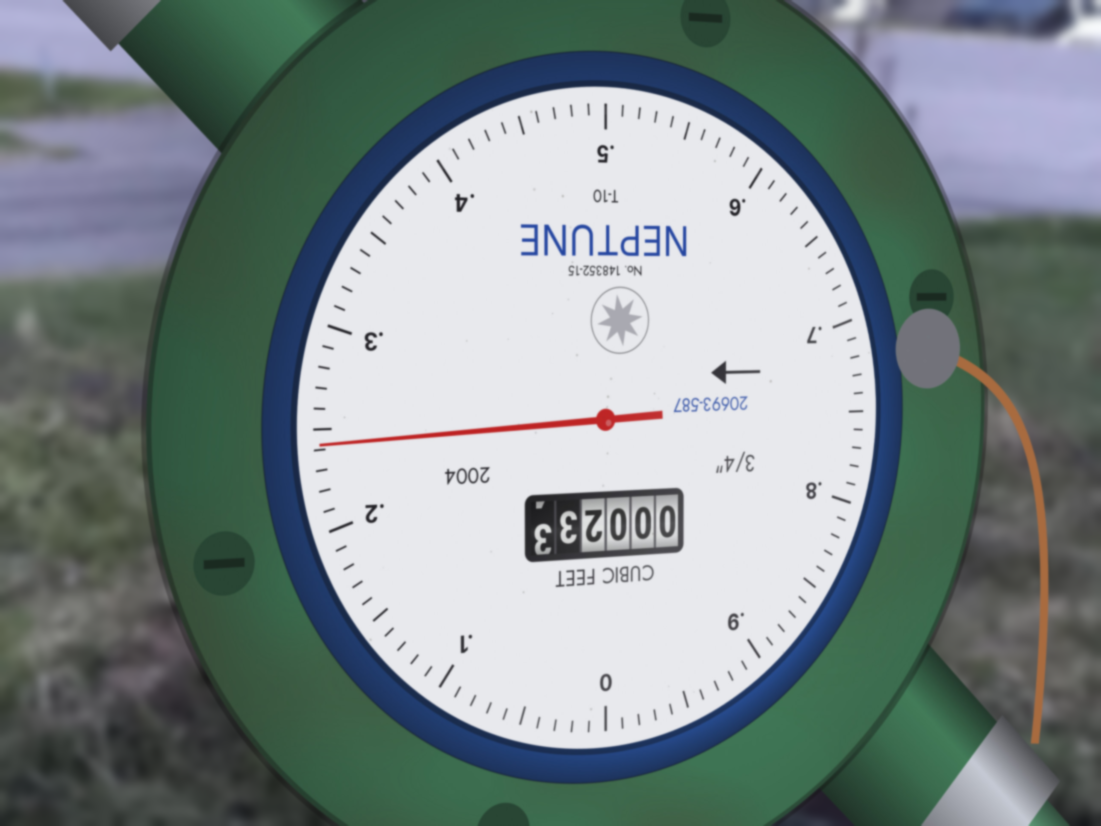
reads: value=233.24 unit=ft³
